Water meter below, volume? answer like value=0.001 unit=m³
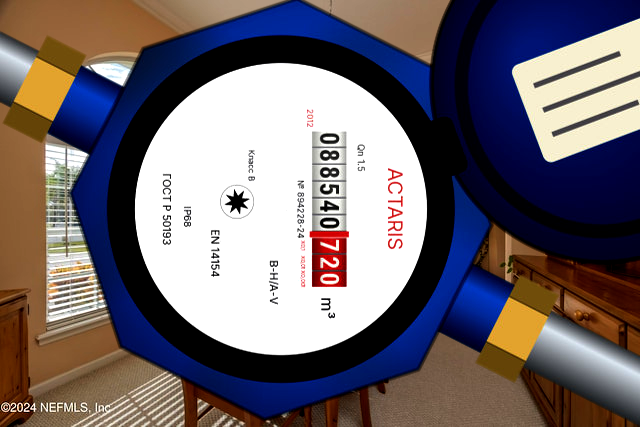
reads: value=88540.720 unit=m³
